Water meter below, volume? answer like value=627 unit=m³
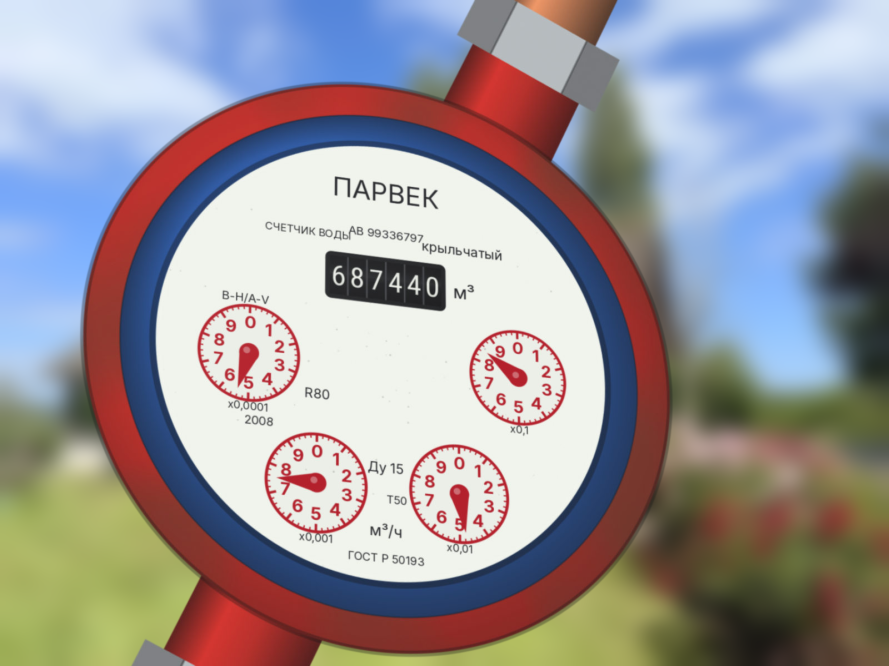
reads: value=687440.8475 unit=m³
